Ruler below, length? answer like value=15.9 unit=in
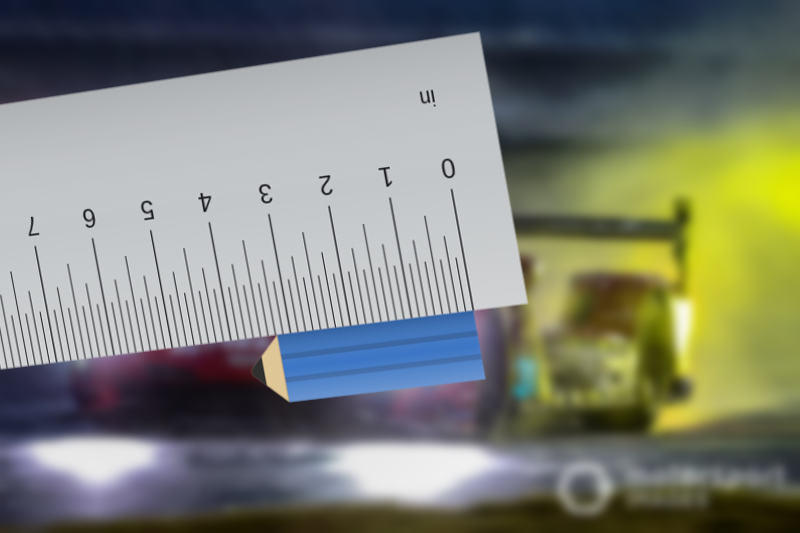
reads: value=3.75 unit=in
